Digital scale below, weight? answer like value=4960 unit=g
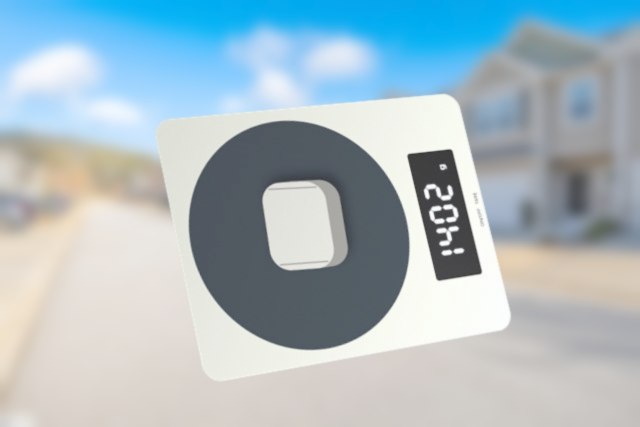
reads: value=1402 unit=g
